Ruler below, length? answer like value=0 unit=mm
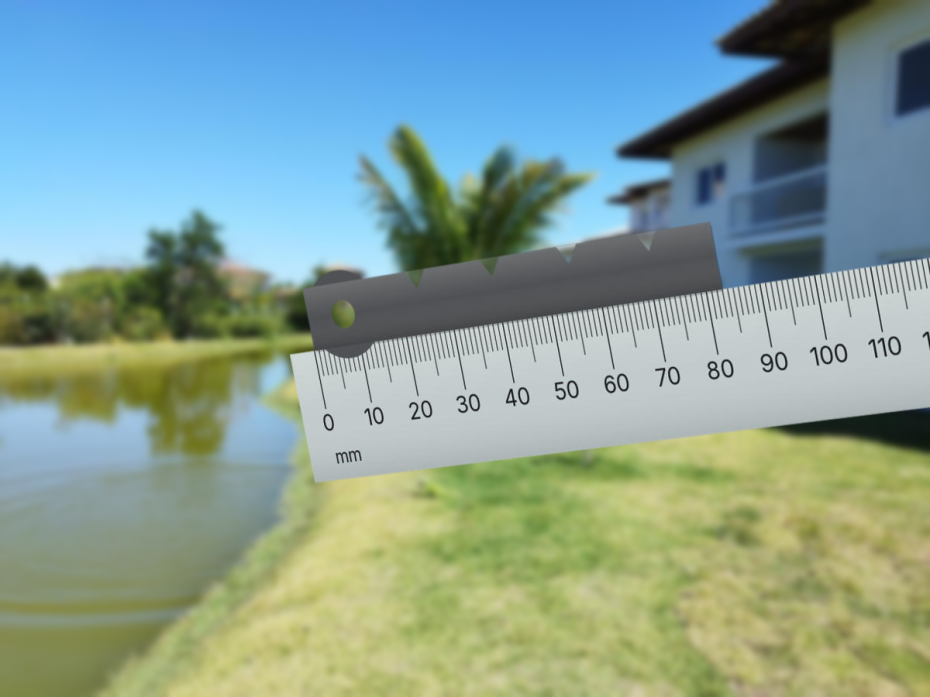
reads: value=83 unit=mm
